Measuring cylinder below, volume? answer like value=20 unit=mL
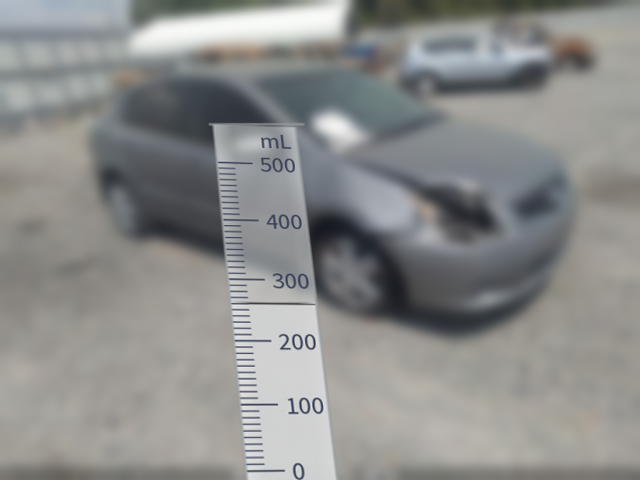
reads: value=260 unit=mL
